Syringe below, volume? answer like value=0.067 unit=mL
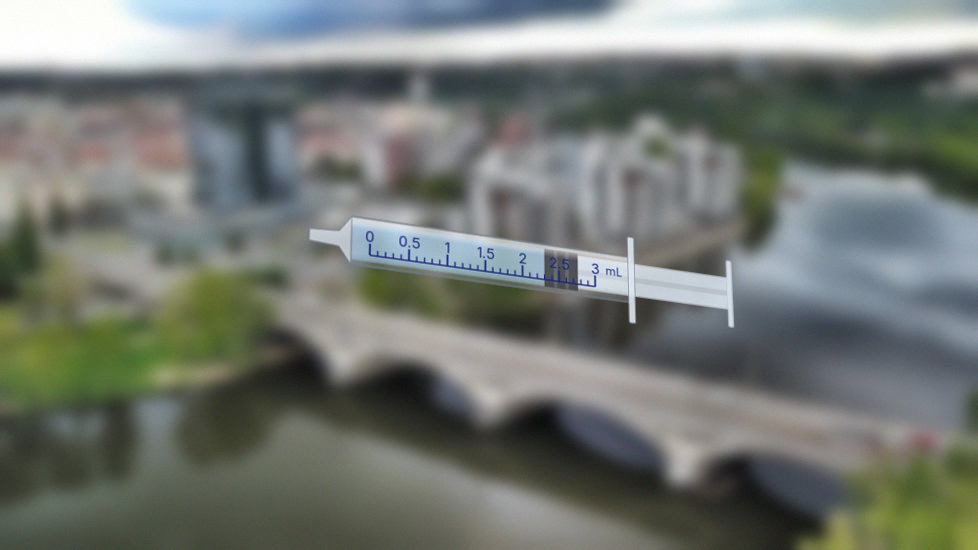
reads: value=2.3 unit=mL
